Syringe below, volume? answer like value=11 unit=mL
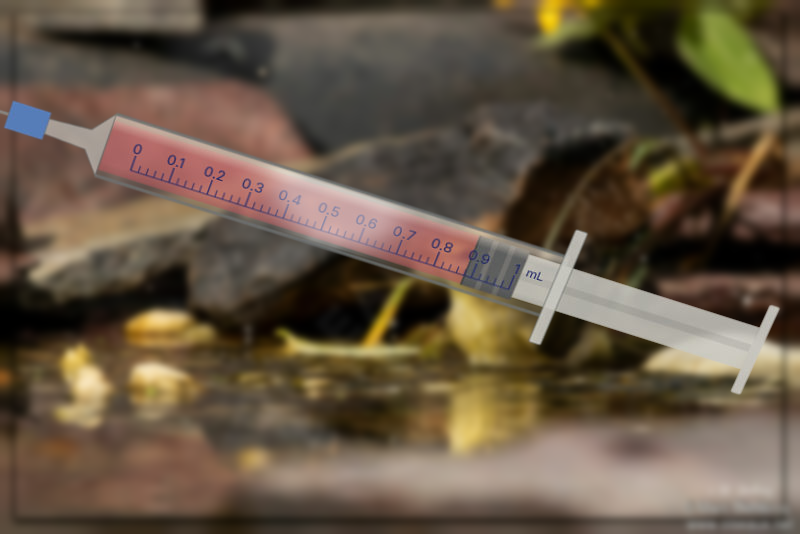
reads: value=0.88 unit=mL
